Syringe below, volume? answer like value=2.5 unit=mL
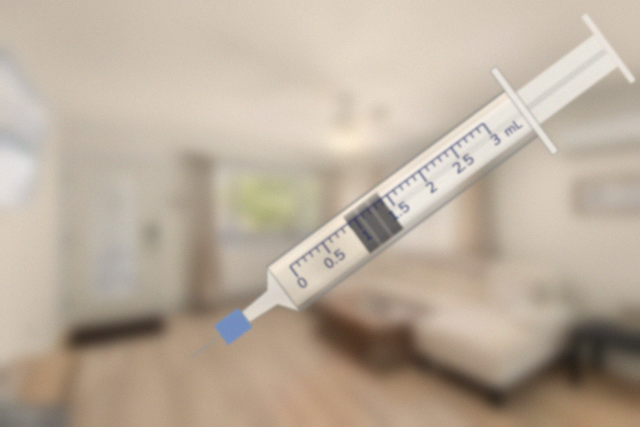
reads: value=0.9 unit=mL
